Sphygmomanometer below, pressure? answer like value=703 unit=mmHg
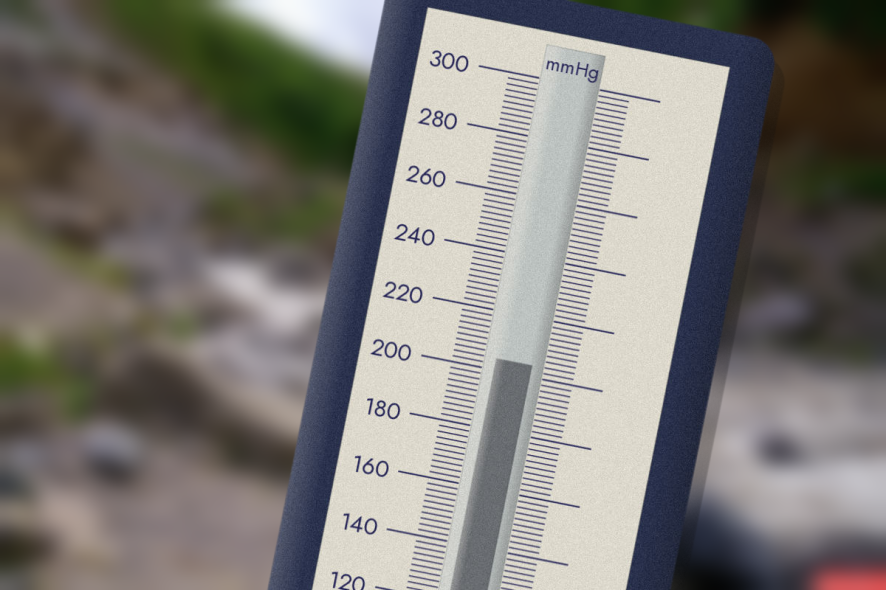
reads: value=204 unit=mmHg
